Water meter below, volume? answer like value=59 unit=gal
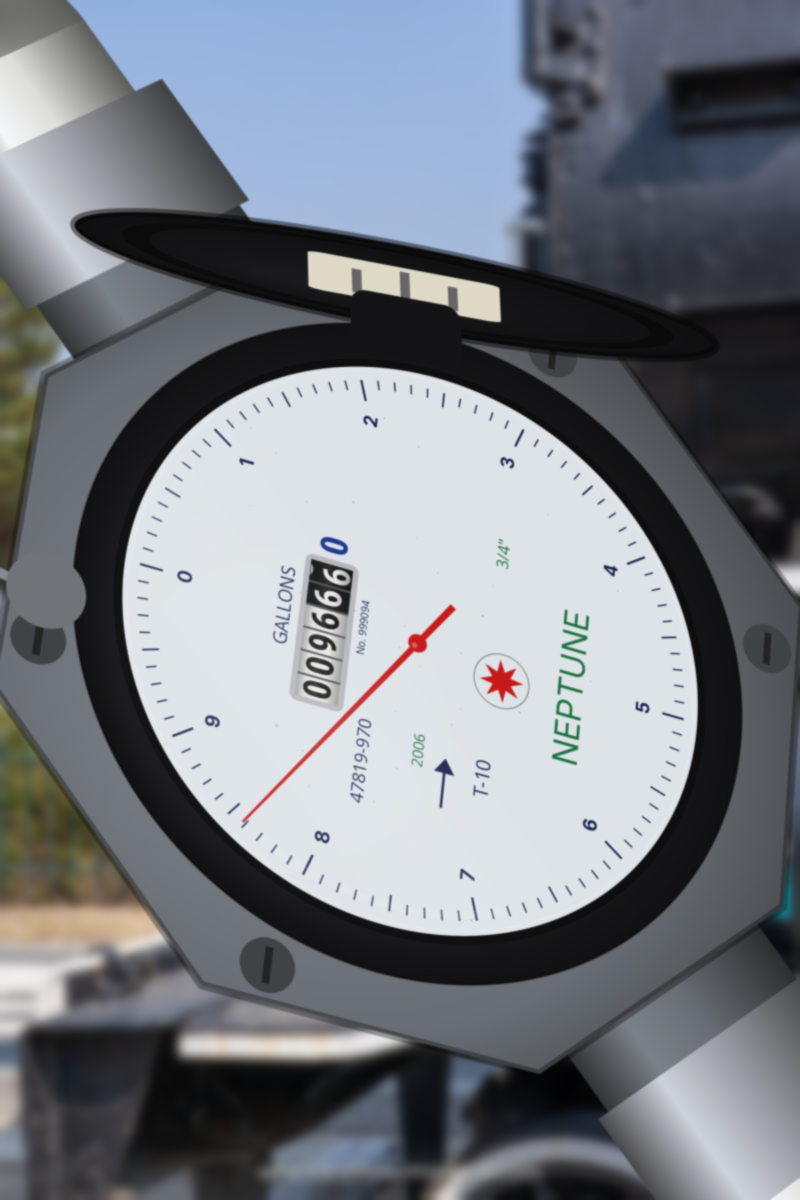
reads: value=96658.4 unit=gal
